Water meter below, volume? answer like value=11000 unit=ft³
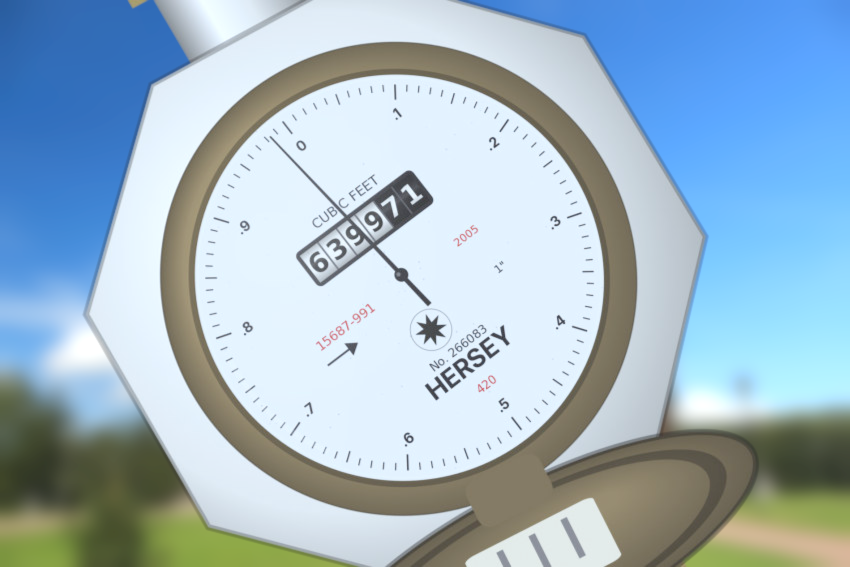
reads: value=639970.98 unit=ft³
